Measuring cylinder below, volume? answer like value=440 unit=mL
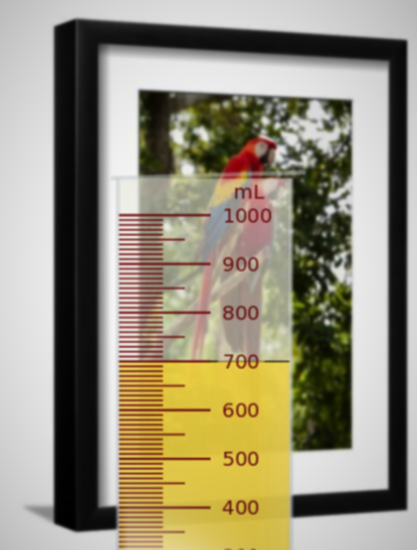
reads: value=700 unit=mL
